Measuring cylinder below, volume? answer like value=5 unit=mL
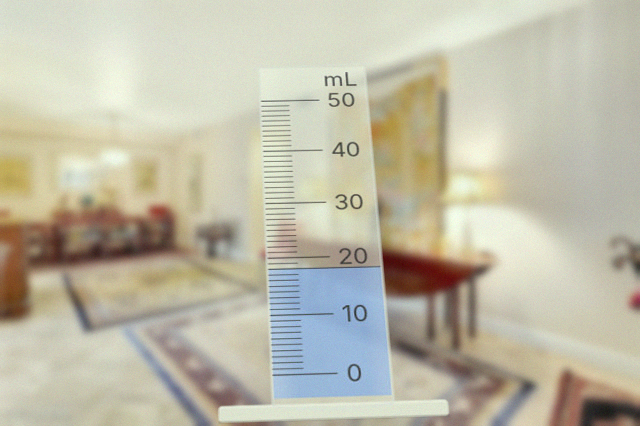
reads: value=18 unit=mL
